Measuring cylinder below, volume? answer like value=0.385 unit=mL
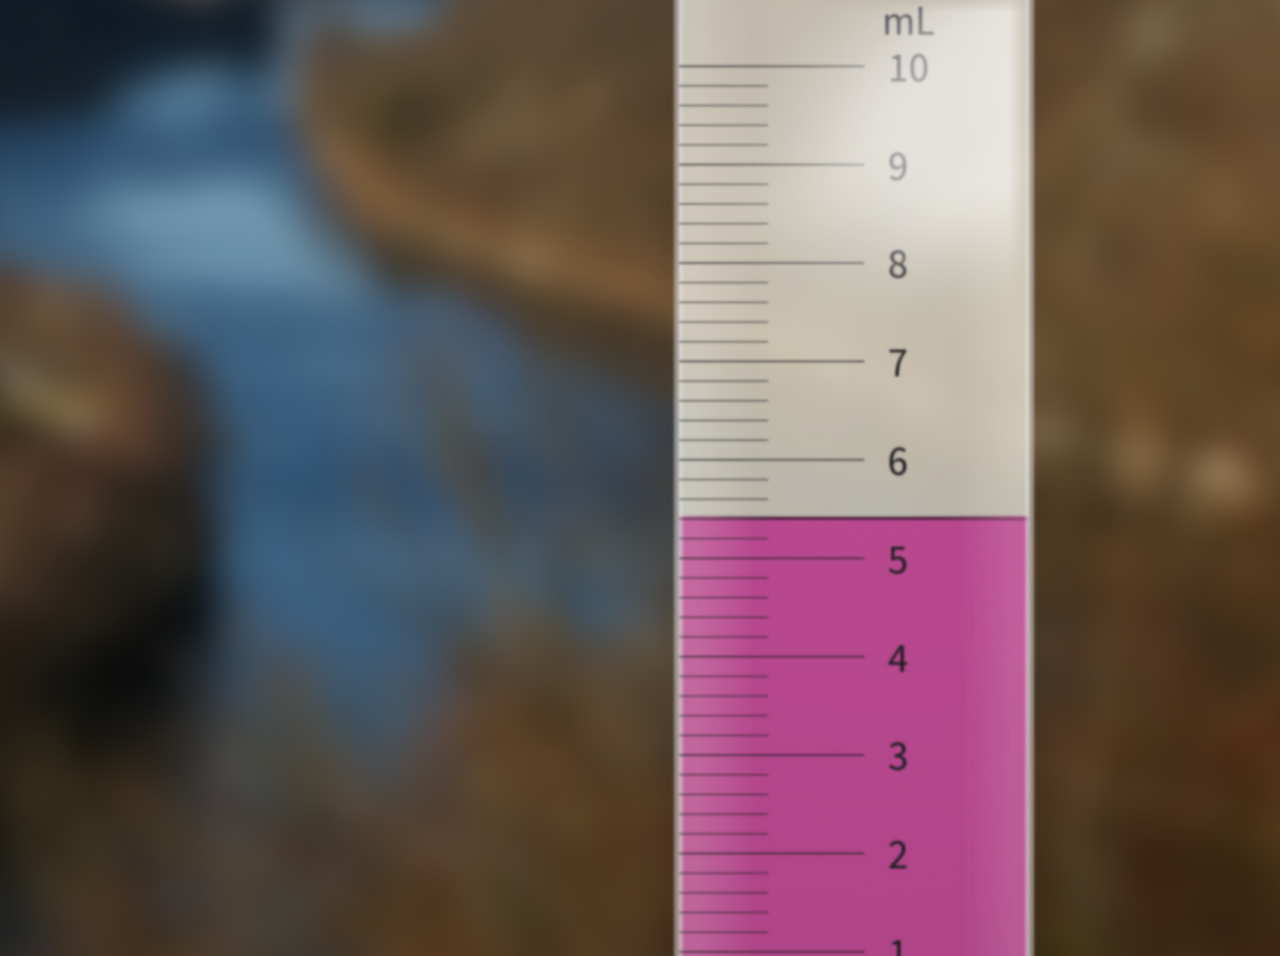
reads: value=5.4 unit=mL
